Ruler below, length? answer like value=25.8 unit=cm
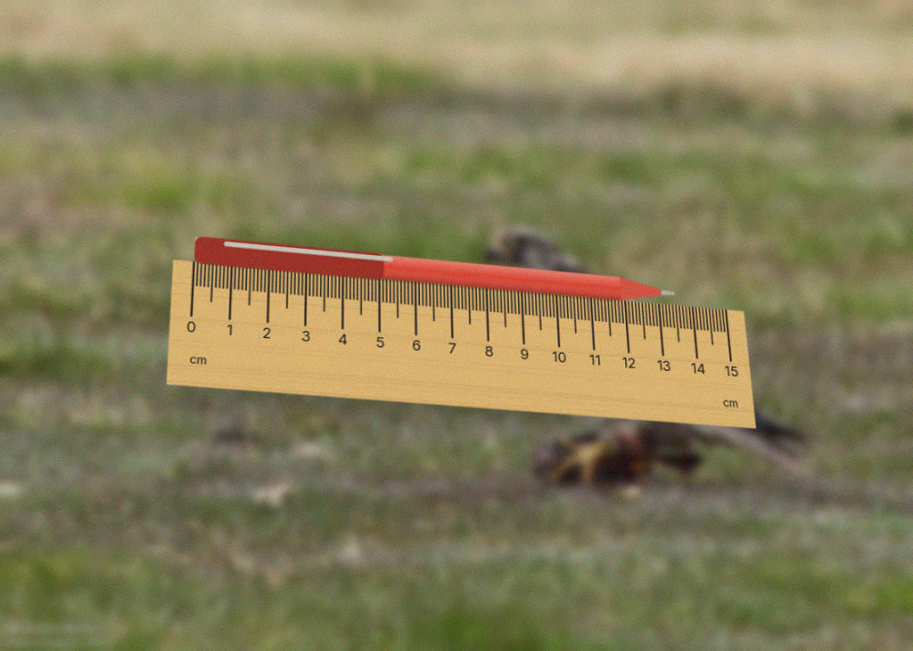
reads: value=13.5 unit=cm
